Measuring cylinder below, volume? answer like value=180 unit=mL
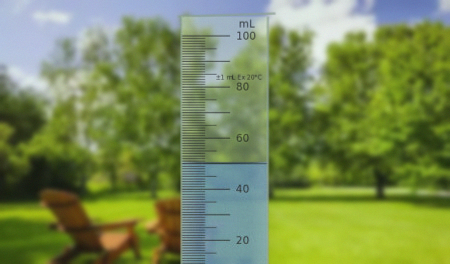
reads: value=50 unit=mL
